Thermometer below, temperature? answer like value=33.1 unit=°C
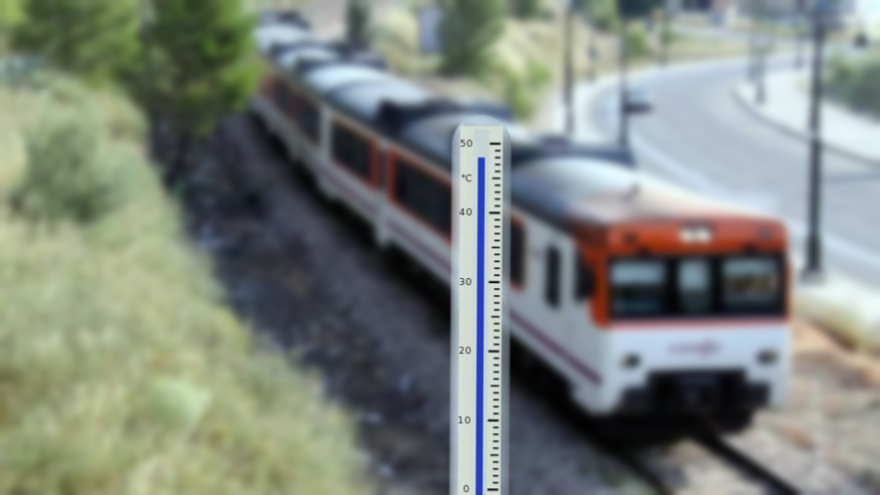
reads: value=48 unit=°C
